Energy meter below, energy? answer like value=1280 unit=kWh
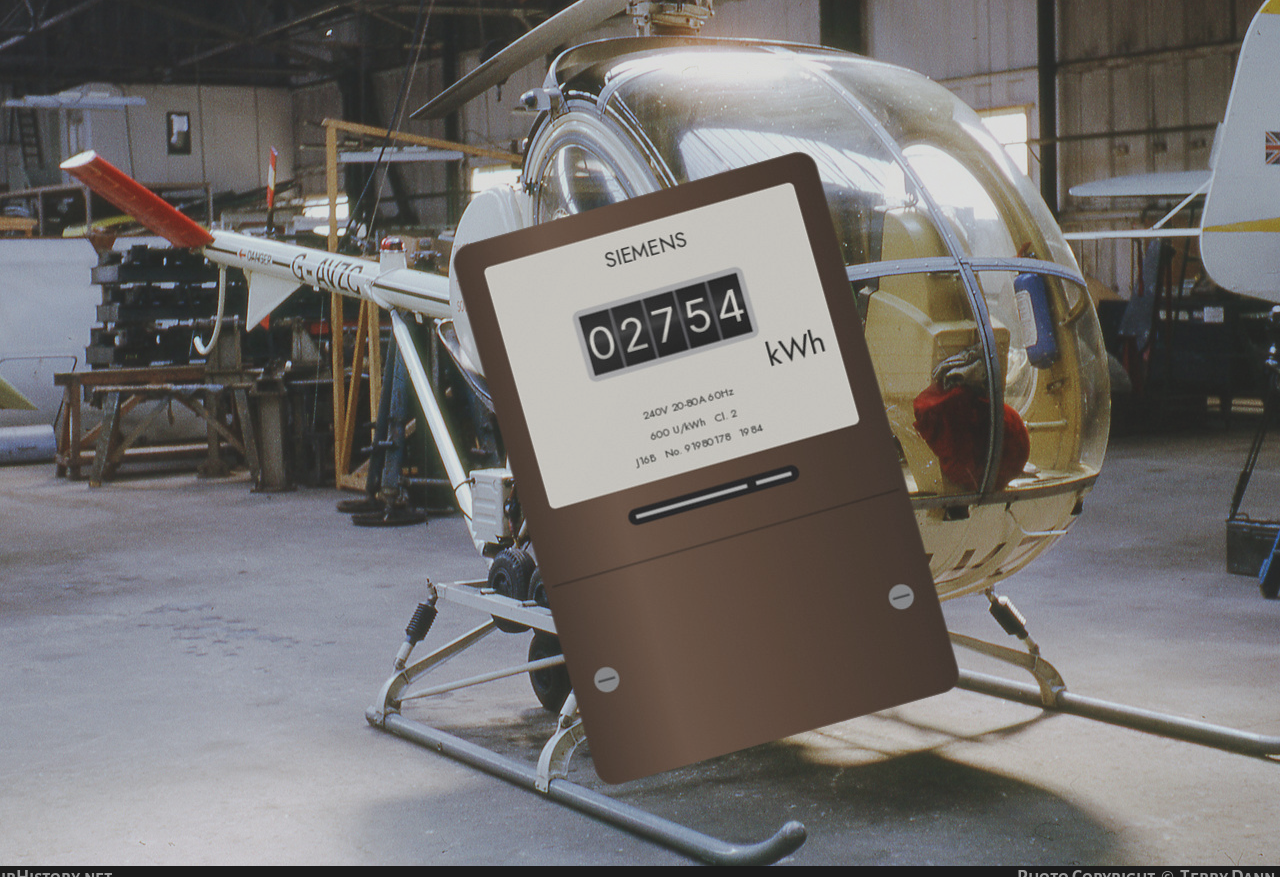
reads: value=2754 unit=kWh
